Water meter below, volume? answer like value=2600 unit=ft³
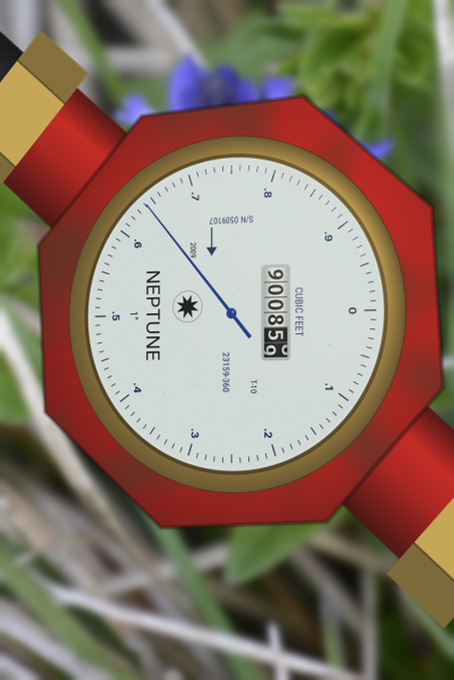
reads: value=900858.64 unit=ft³
